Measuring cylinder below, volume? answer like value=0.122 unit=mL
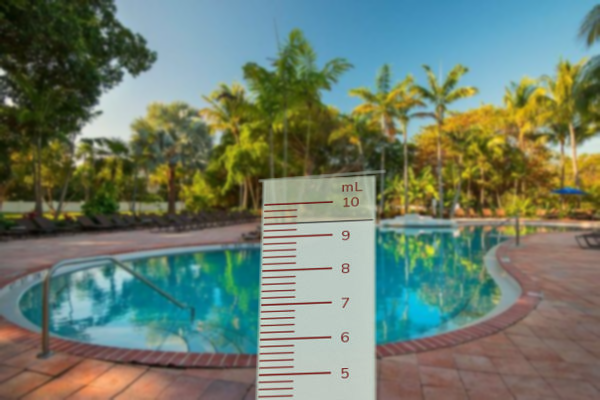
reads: value=9.4 unit=mL
